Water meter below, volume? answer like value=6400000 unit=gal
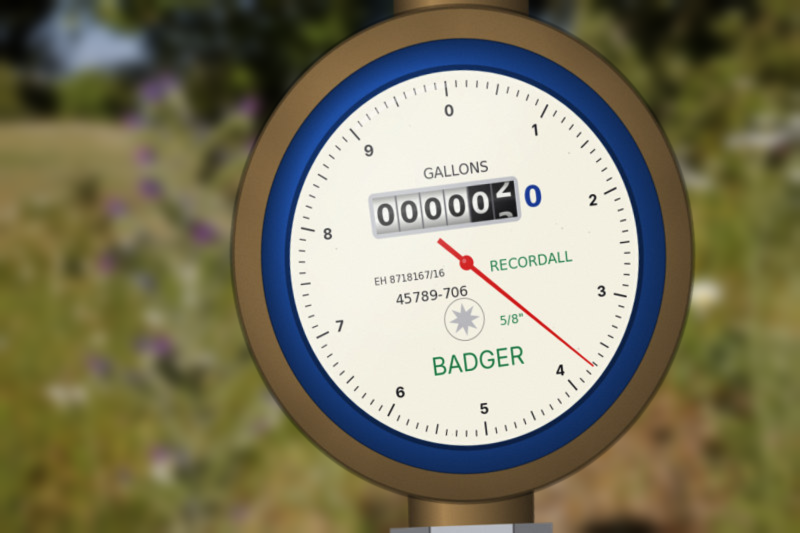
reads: value=23.7 unit=gal
